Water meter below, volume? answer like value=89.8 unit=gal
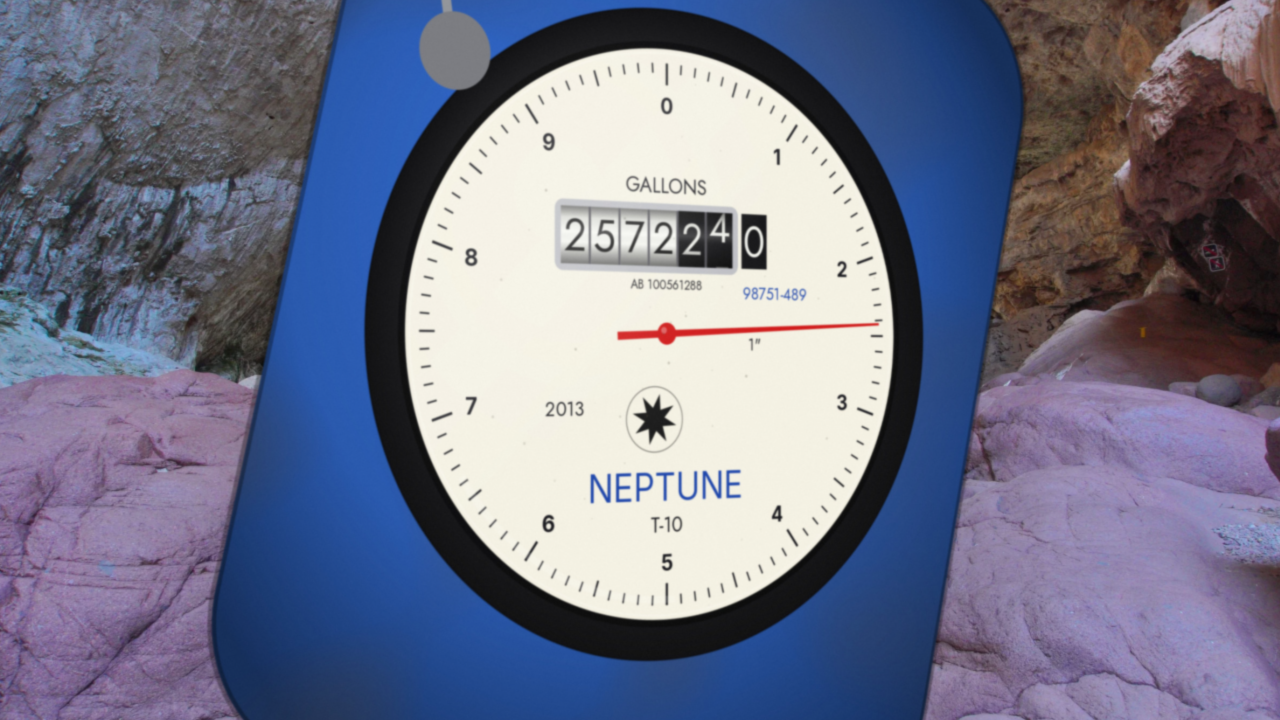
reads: value=2572242.4 unit=gal
